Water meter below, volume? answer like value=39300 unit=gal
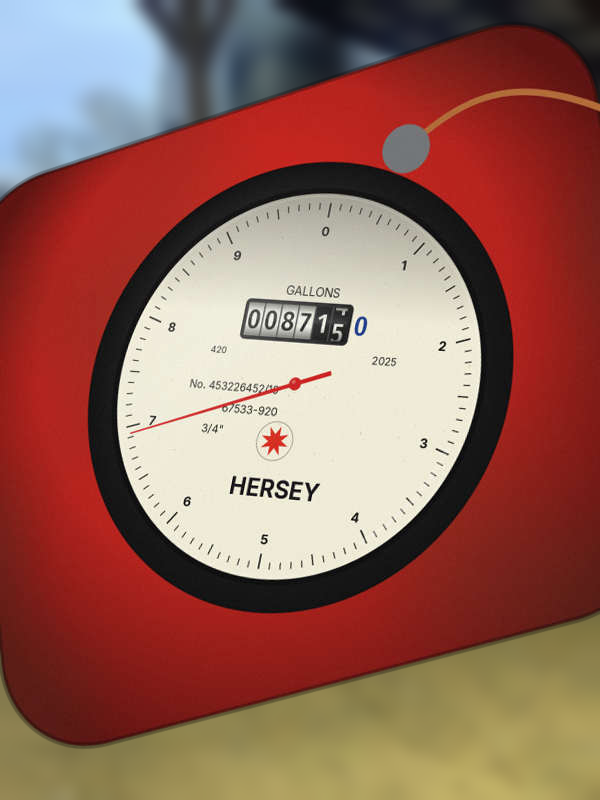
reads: value=87146.9 unit=gal
